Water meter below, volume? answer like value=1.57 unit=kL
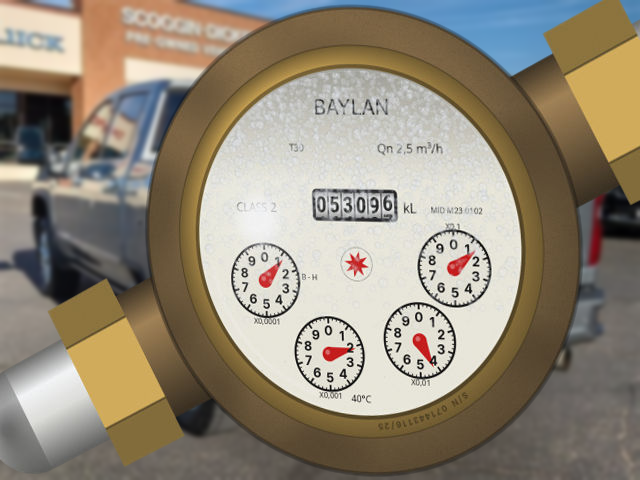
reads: value=53096.1421 unit=kL
